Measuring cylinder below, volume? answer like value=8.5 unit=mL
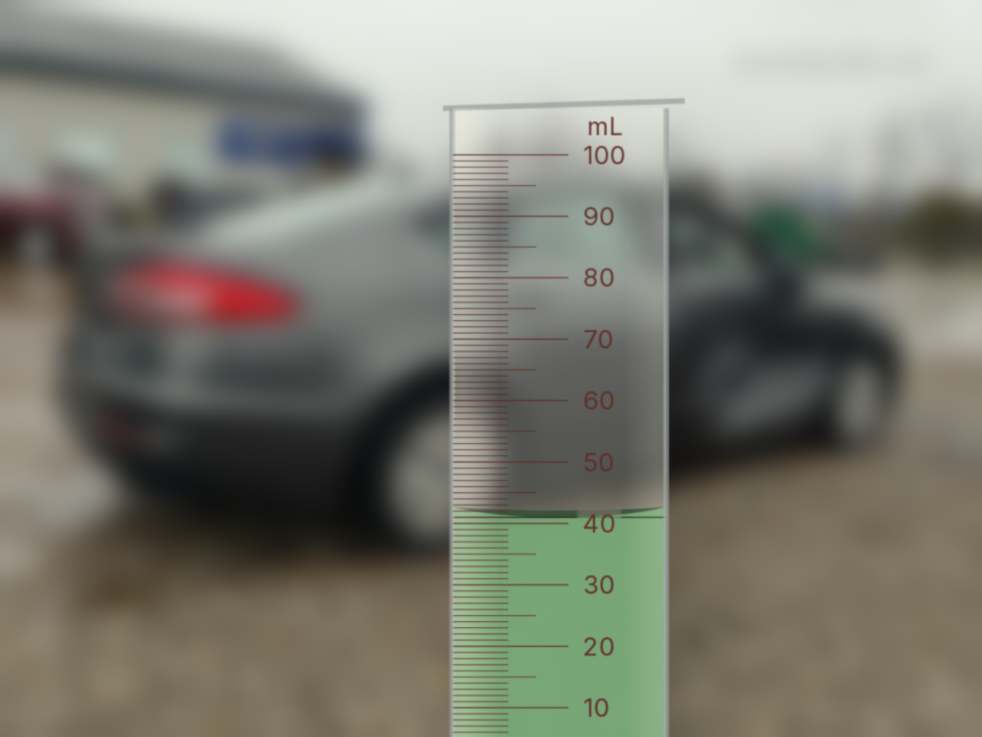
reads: value=41 unit=mL
